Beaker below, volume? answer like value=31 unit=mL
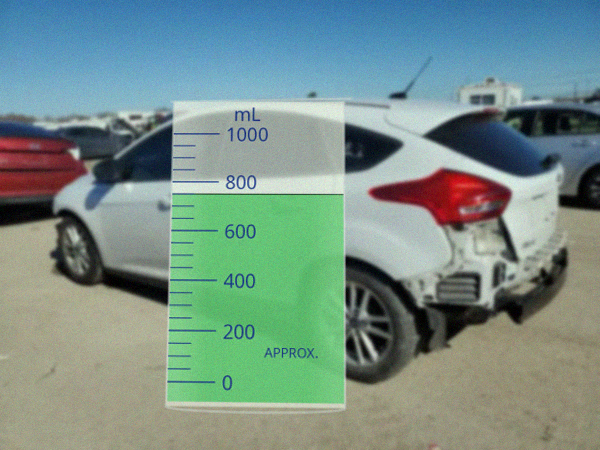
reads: value=750 unit=mL
